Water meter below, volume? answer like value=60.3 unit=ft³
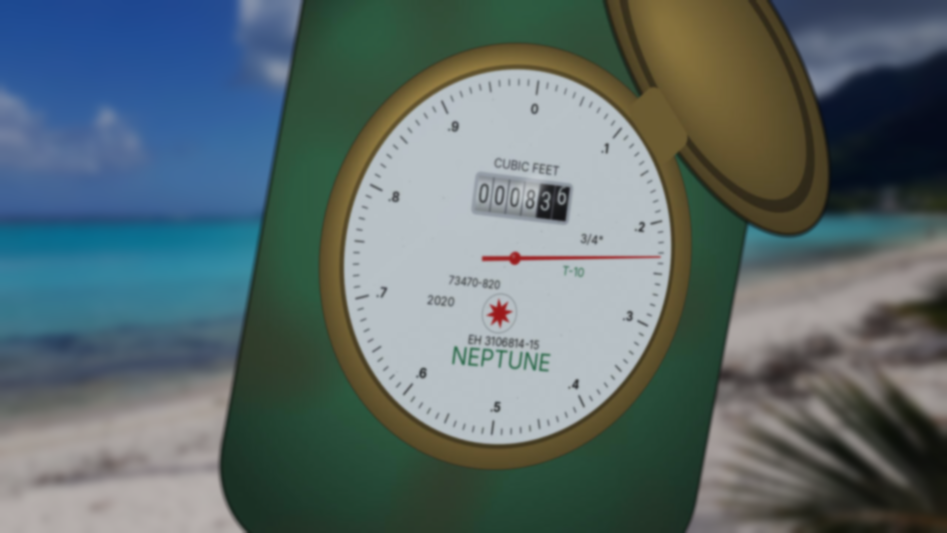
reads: value=836.23 unit=ft³
